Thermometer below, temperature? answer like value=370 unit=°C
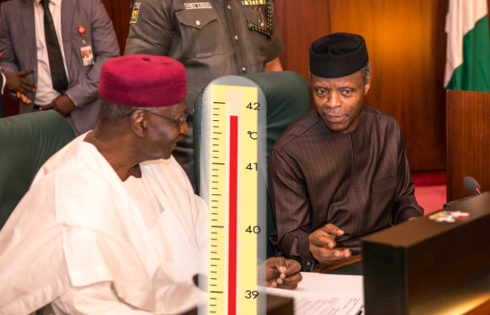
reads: value=41.8 unit=°C
